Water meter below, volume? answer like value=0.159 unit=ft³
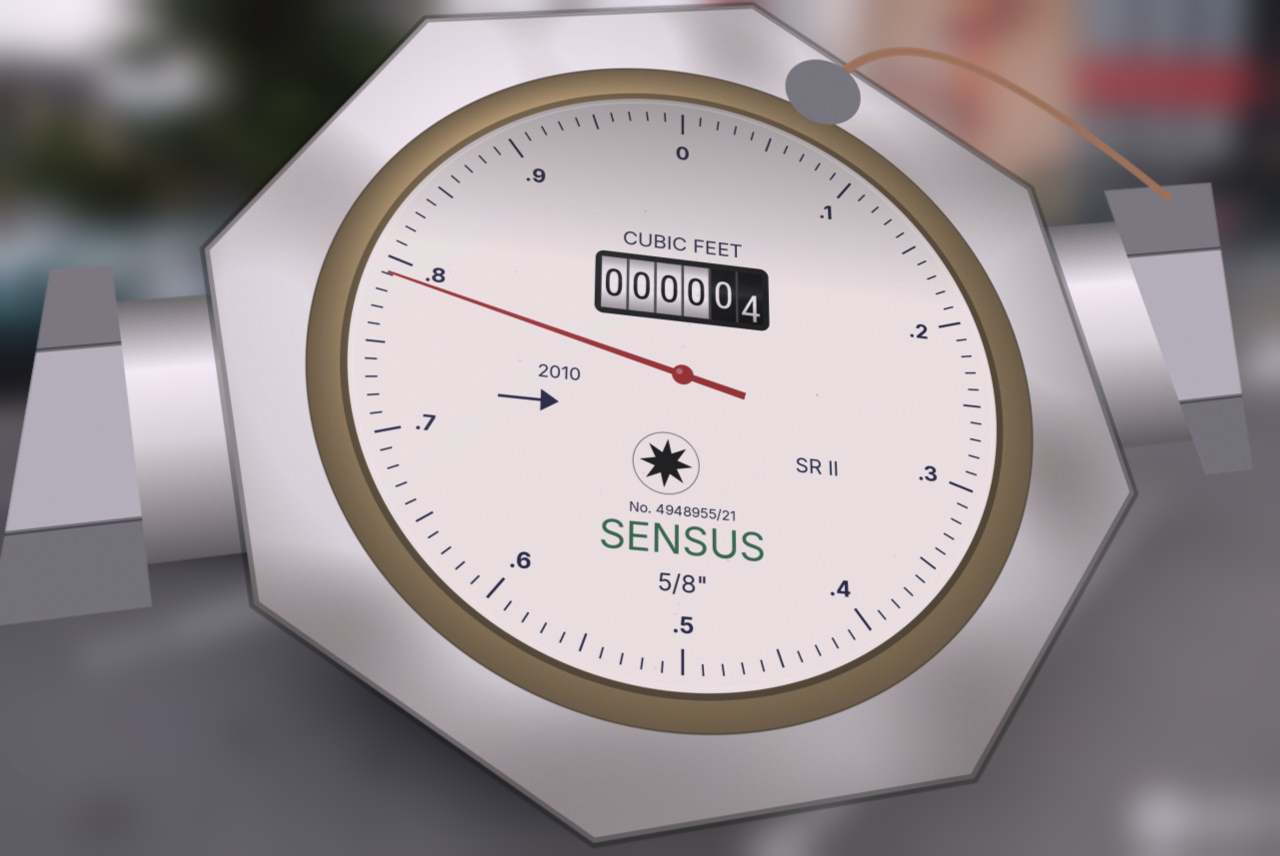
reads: value=3.79 unit=ft³
